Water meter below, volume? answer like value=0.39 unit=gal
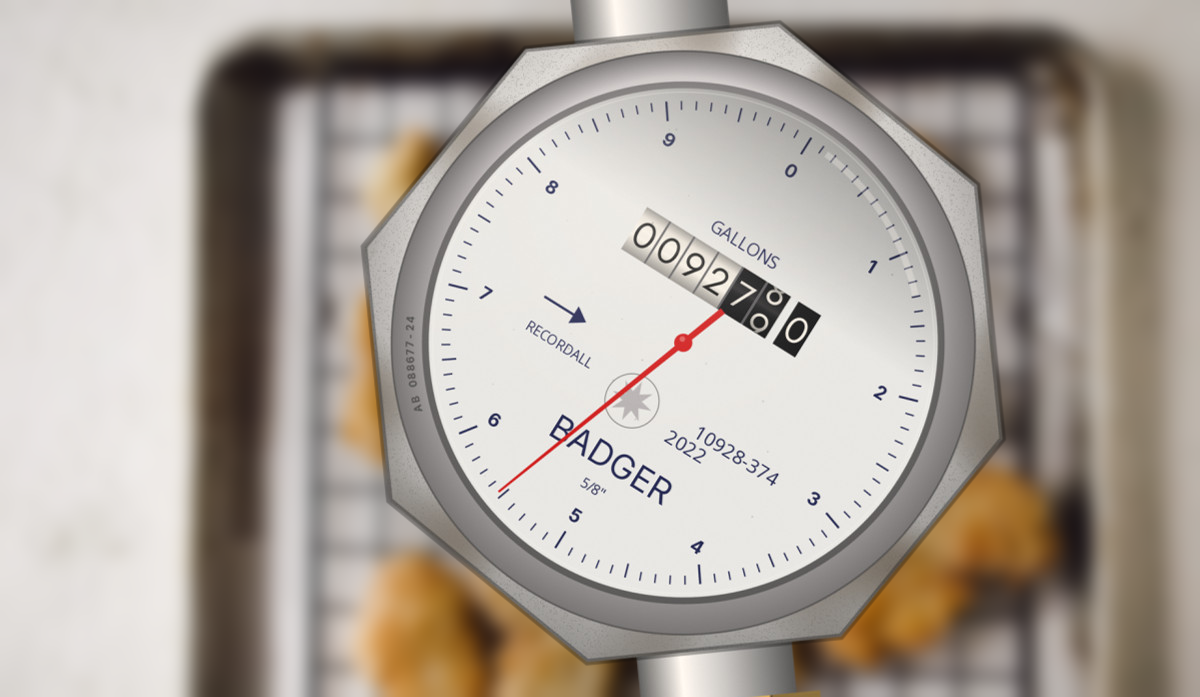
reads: value=92785.5 unit=gal
